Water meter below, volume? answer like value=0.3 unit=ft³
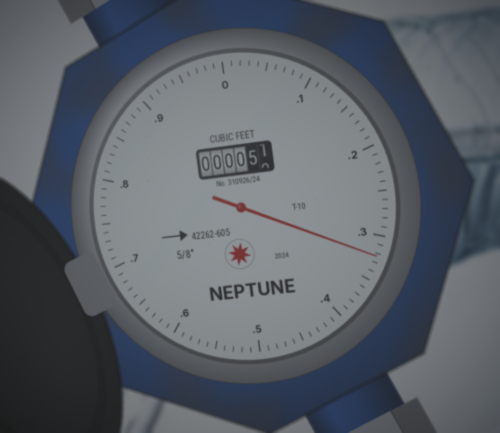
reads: value=51.32 unit=ft³
